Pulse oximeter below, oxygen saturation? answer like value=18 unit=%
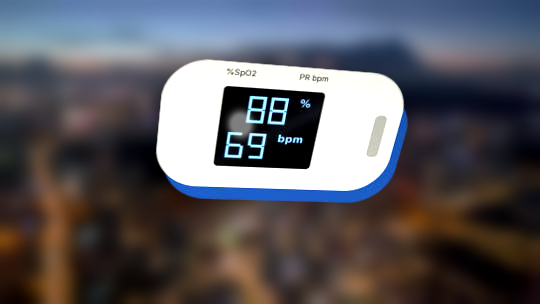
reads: value=88 unit=%
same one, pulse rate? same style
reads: value=69 unit=bpm
